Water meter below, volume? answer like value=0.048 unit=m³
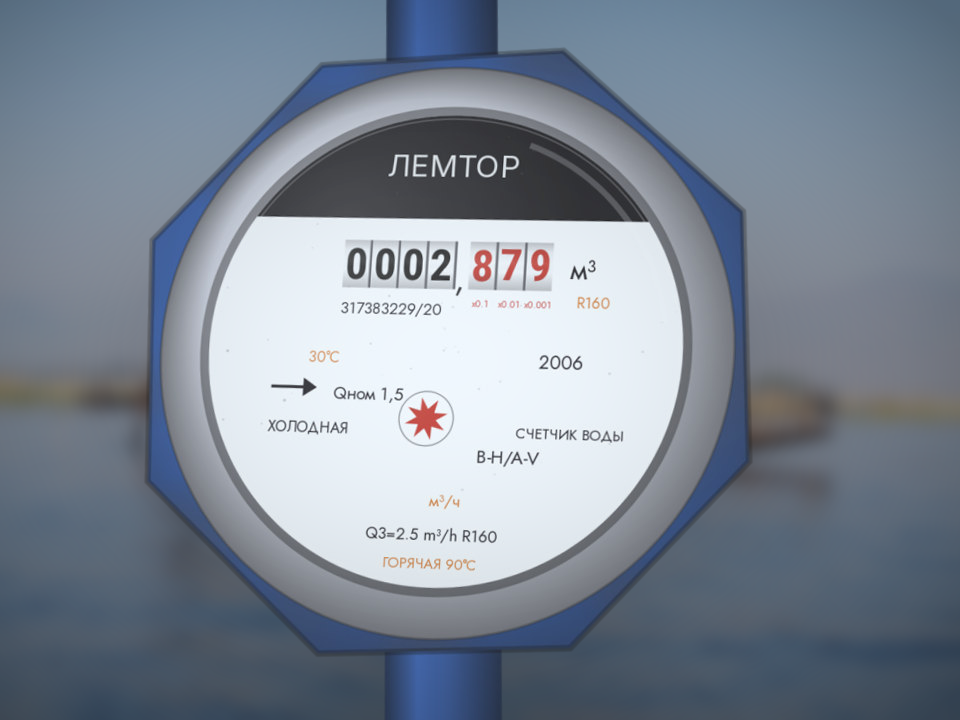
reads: value=2.879 unit=m³
